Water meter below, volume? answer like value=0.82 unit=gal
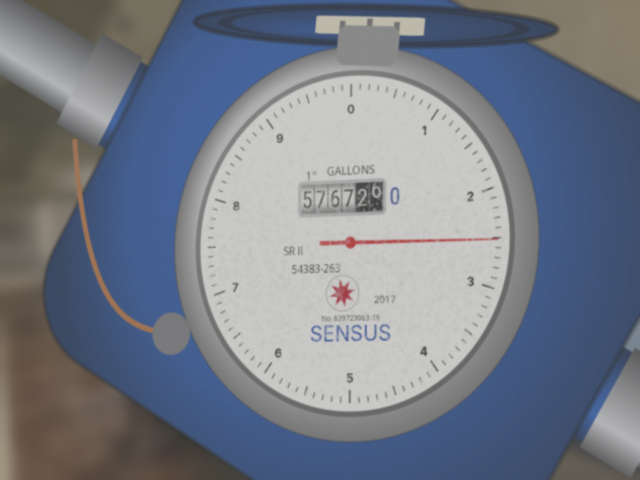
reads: value=5767262.5 unit=gal
